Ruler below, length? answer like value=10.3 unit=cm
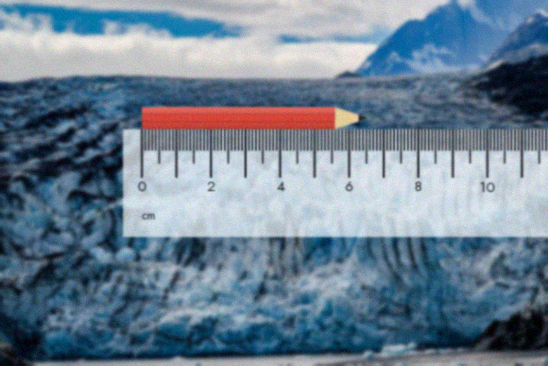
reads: value=6.5 unit=cm
